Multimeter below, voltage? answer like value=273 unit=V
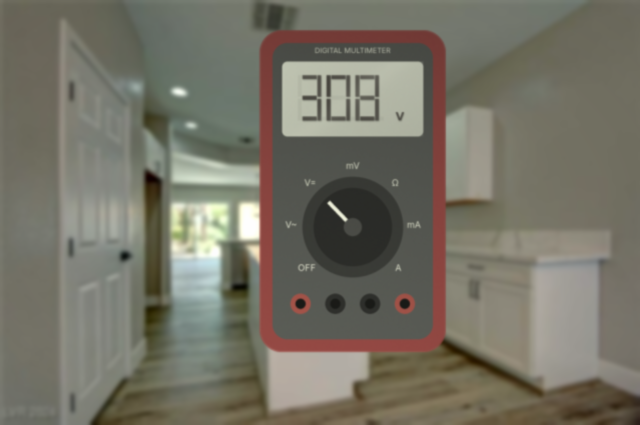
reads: value=308 unit=V
